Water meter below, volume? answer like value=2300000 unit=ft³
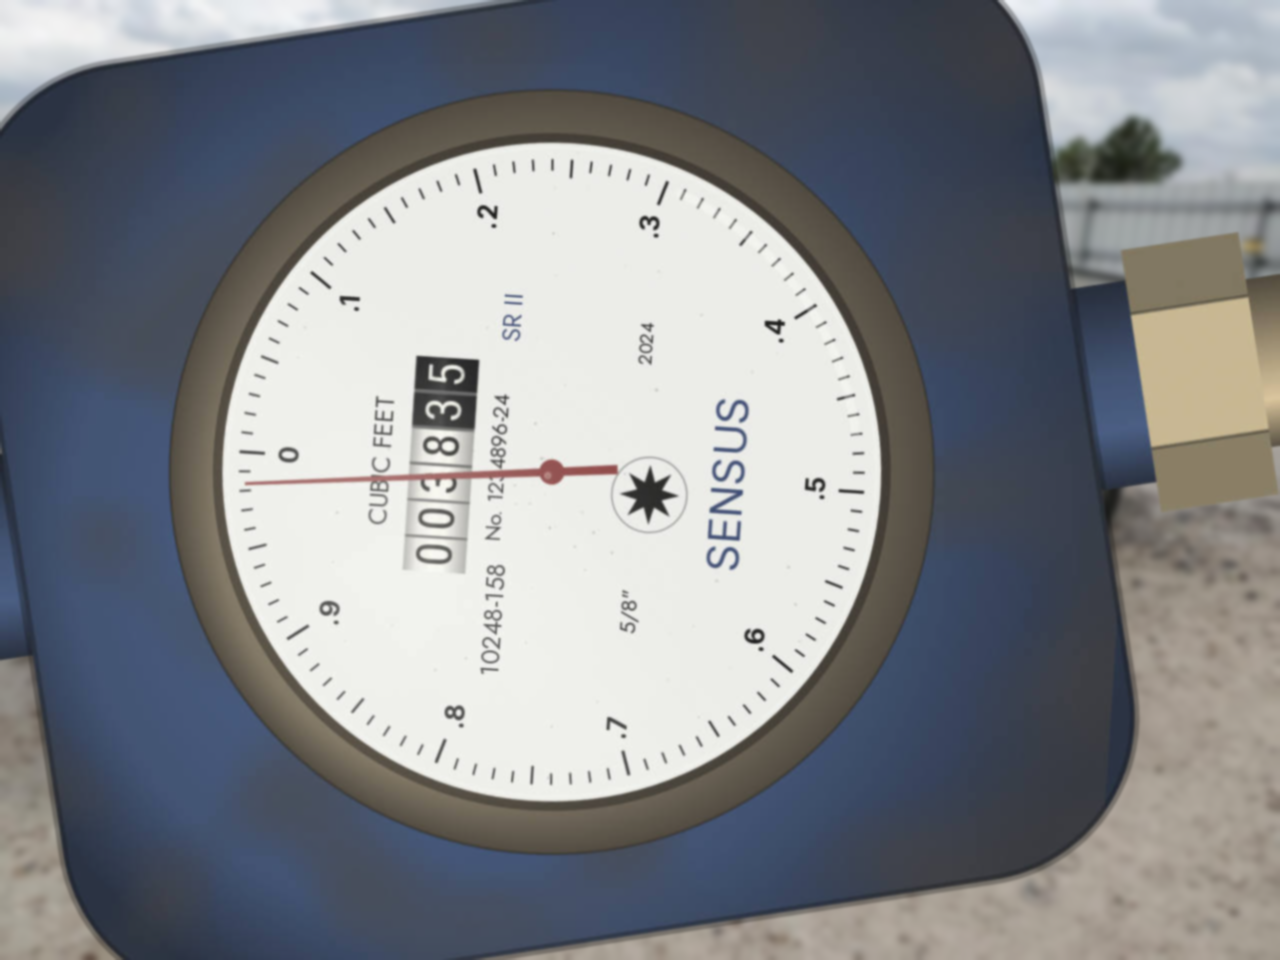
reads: value=3834.98 unit=ft³
